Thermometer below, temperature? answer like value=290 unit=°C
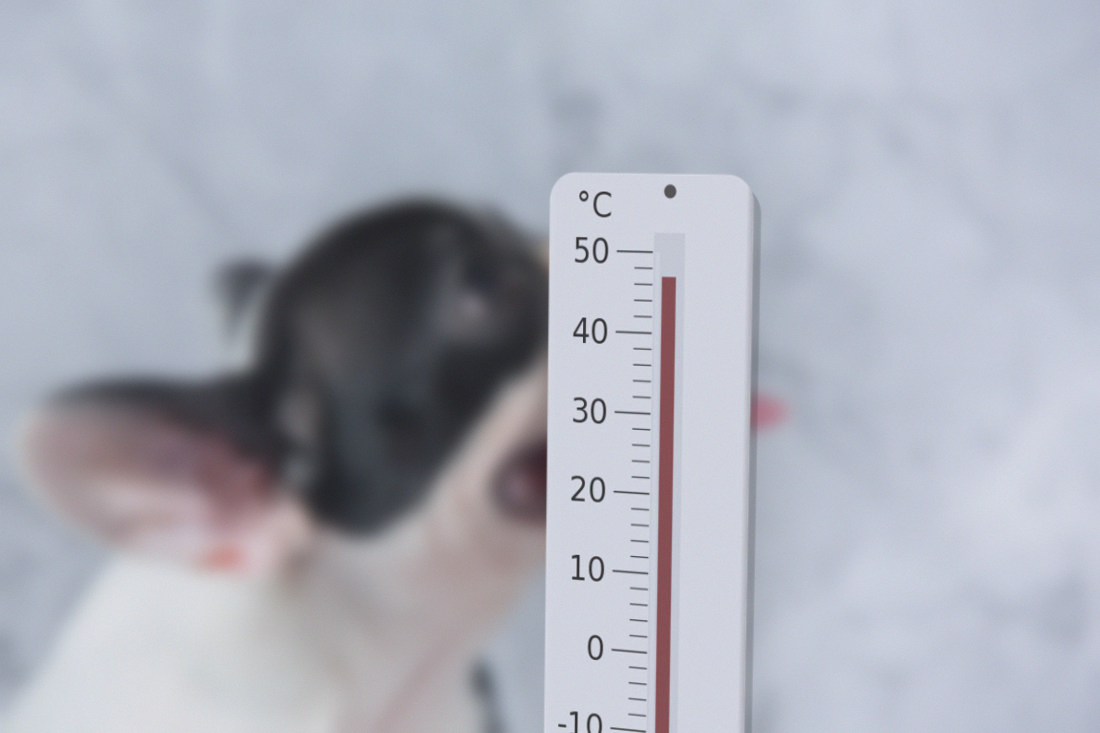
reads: value=47 unit=°C
